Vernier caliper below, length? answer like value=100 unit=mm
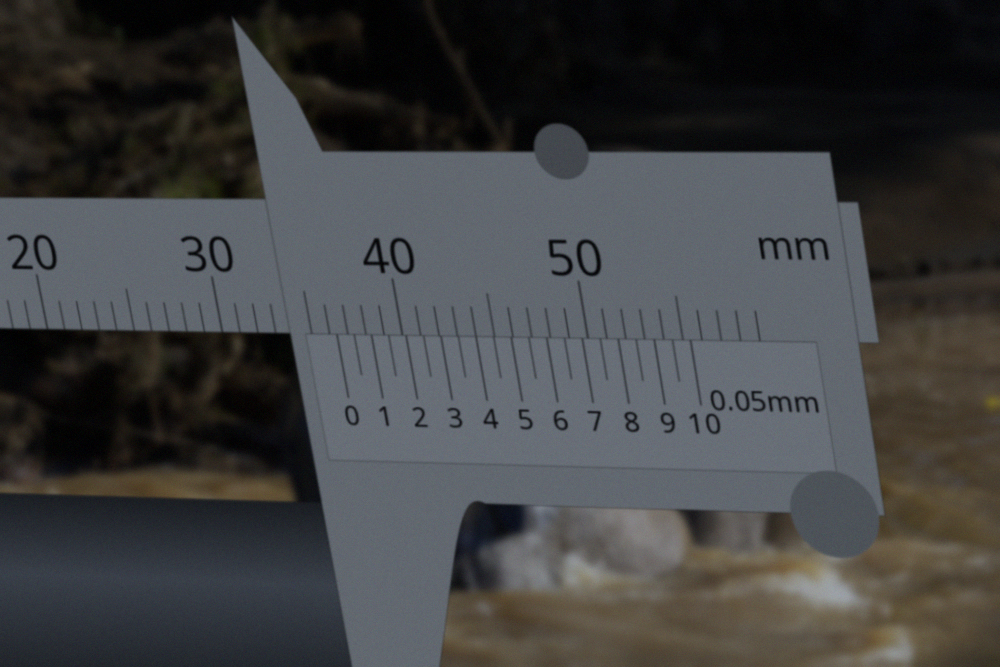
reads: value=36.4 unit=mm
